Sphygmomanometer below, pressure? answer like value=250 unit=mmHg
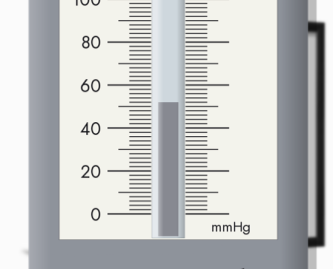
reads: value=52 unit=mmHg
